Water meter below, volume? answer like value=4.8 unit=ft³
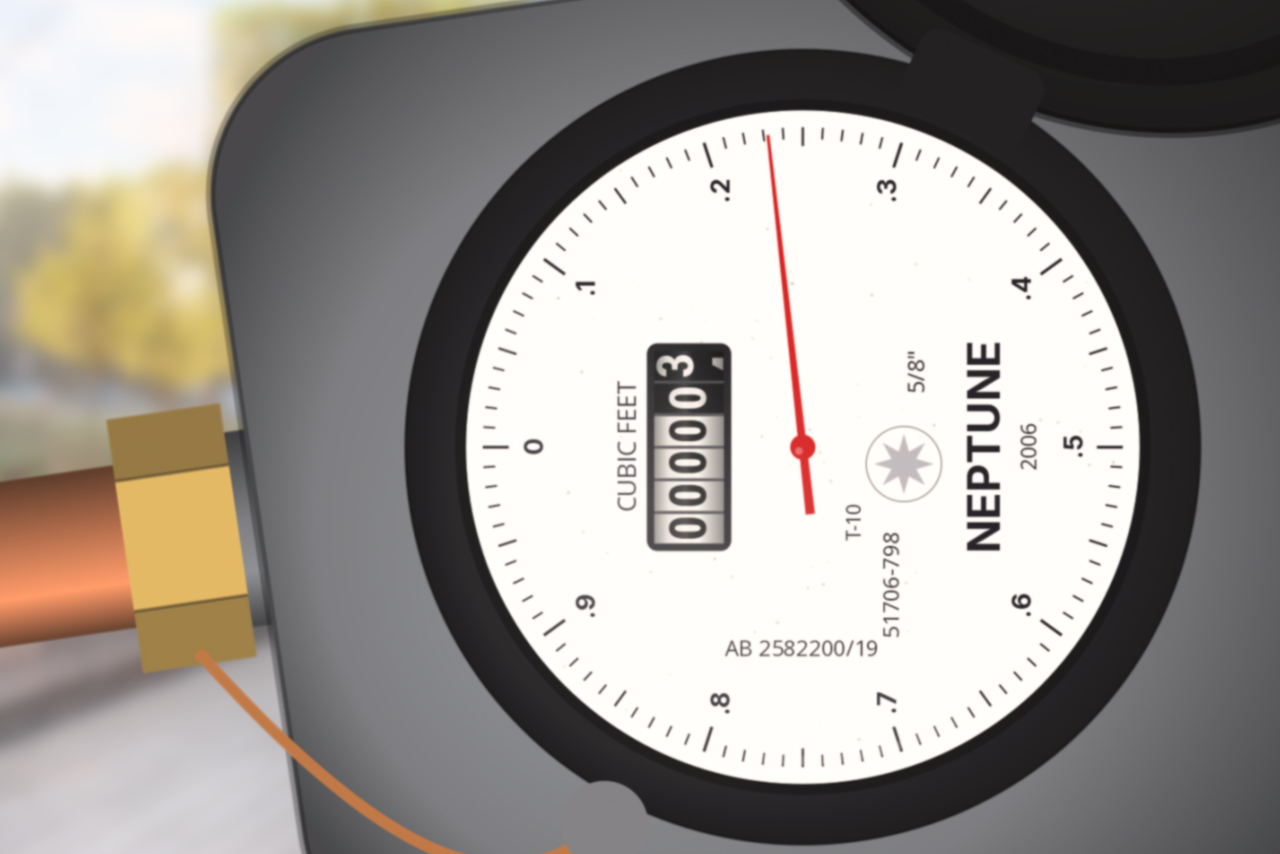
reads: value=3.23 unit=ft³
